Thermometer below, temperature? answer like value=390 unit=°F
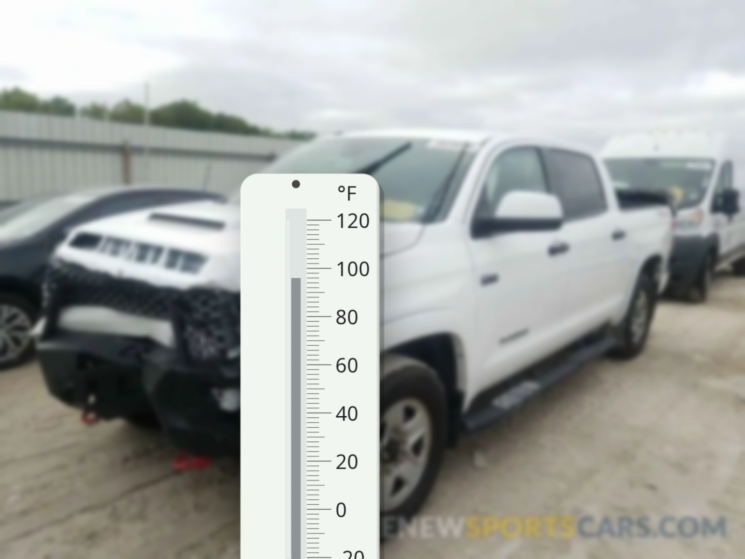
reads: value=96 unit=°F
